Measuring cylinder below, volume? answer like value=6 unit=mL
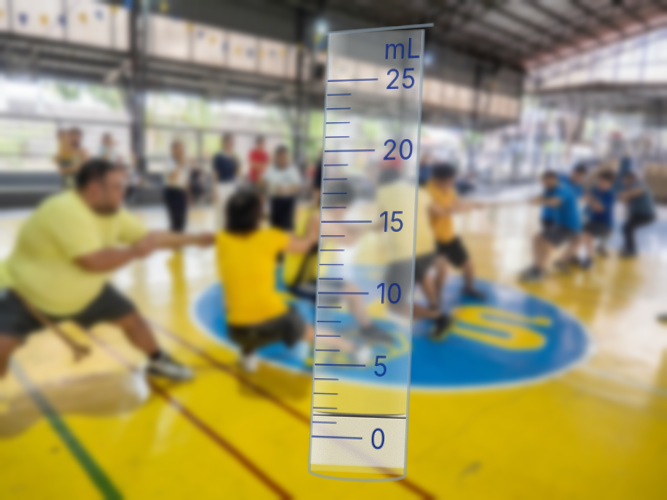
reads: value=1.5 unit=mL
